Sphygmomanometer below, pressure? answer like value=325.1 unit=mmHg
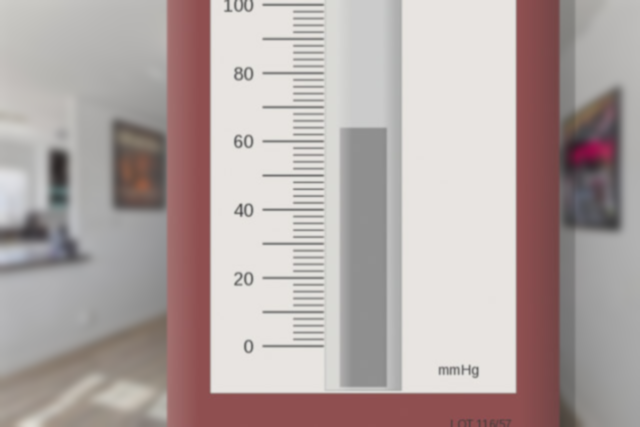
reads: value=64 unit=mmHg
